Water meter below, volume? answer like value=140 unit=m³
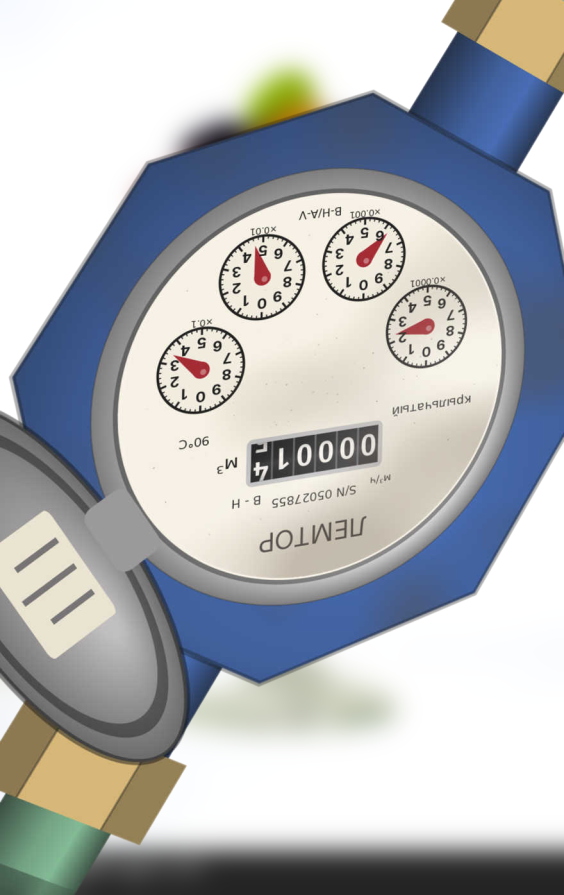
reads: value=14.3462 unit=m³
